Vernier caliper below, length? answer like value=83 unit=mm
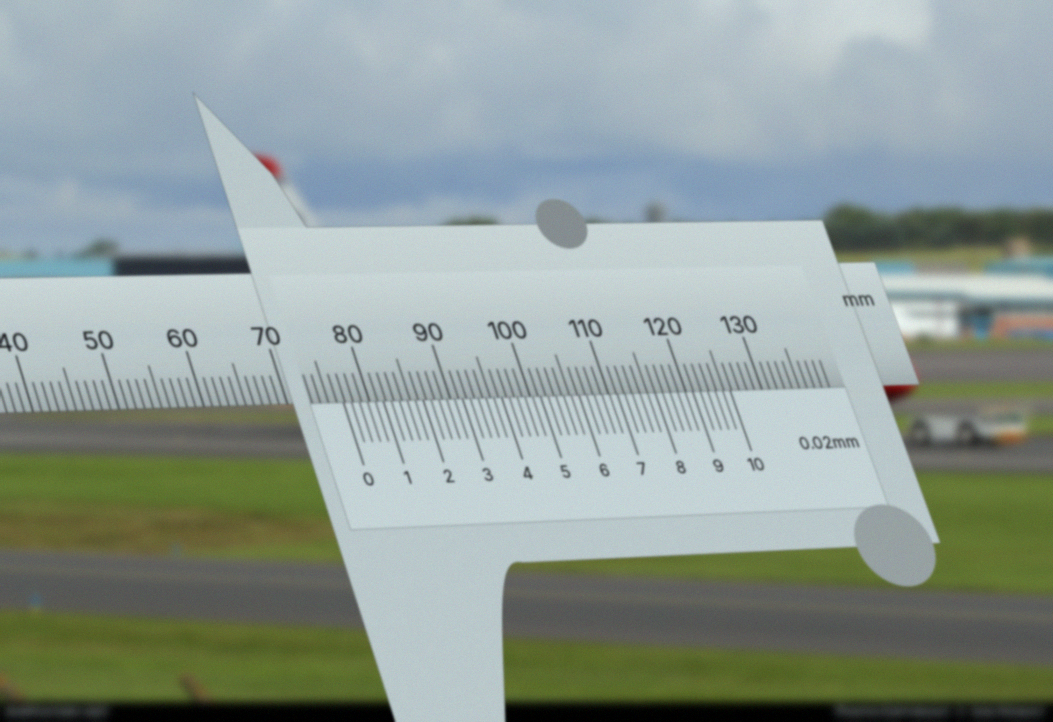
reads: value=76.8 unit=mm
